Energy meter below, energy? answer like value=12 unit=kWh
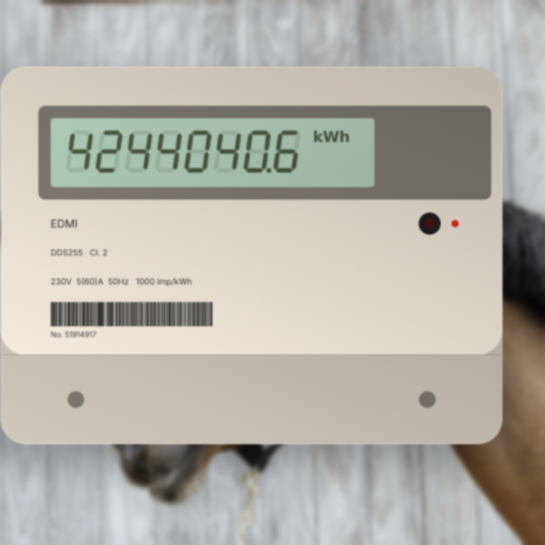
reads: value=4244040.6 unit=kWh
